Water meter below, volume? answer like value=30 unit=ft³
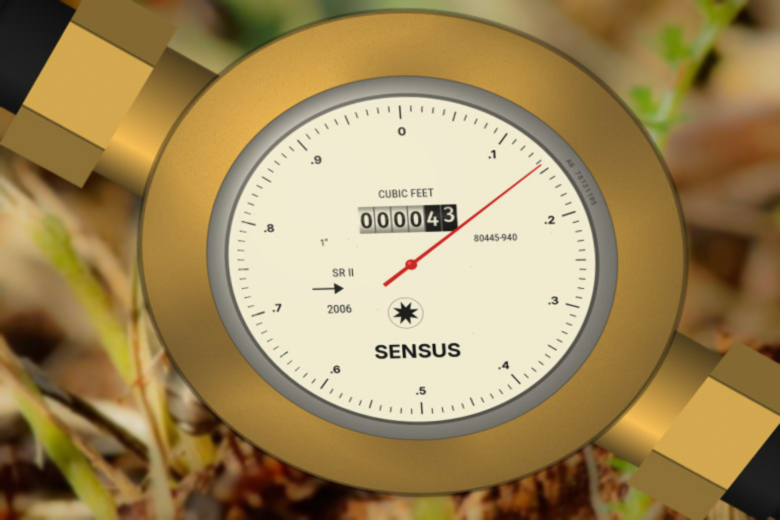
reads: value=43.14 unit=ft³
